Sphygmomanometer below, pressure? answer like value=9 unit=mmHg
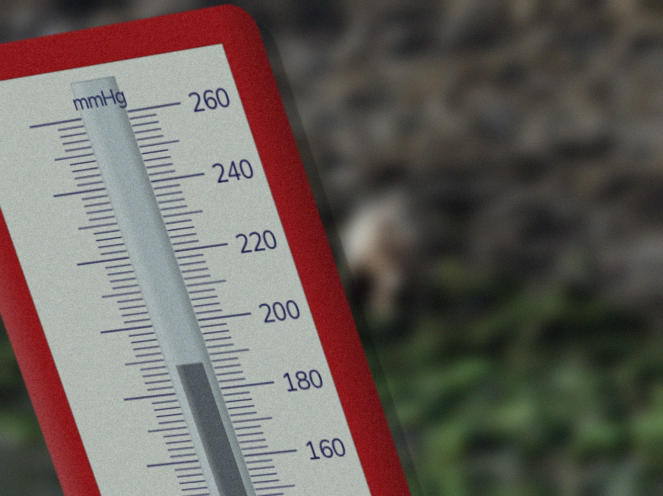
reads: value=188 unit=mmHg
